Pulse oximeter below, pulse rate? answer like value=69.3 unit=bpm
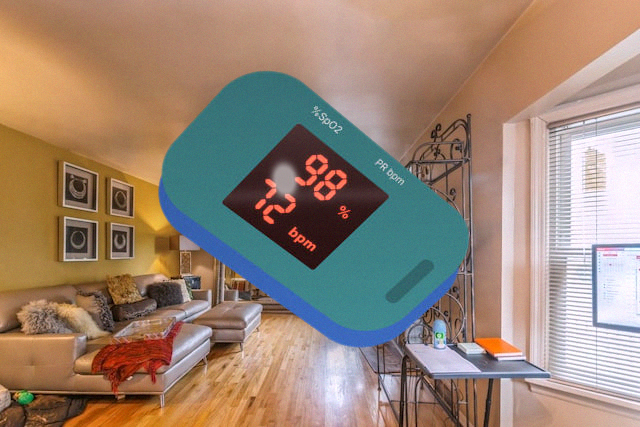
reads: value=72 unit=bpm
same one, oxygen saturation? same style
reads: value=98 unit=%
